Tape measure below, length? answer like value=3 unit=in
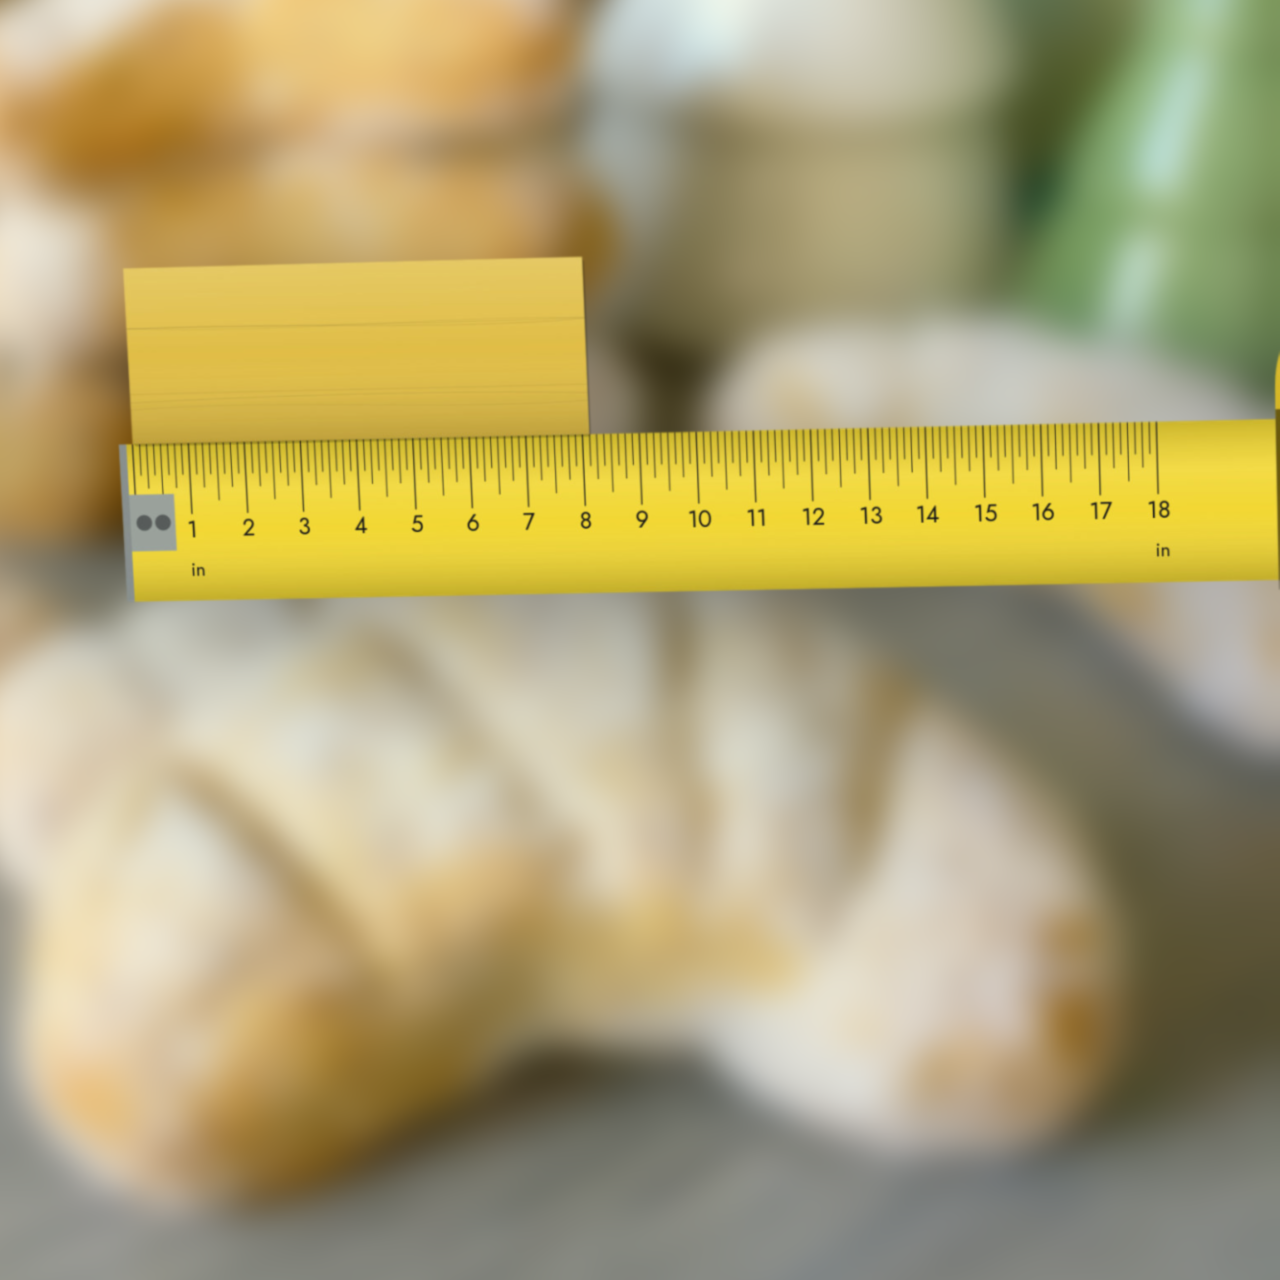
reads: value=8.125 unit=in
